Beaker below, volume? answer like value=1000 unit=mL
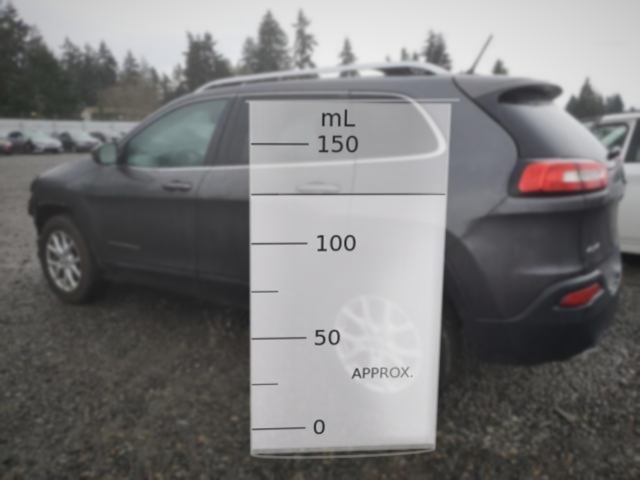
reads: value=125 unit=mL
